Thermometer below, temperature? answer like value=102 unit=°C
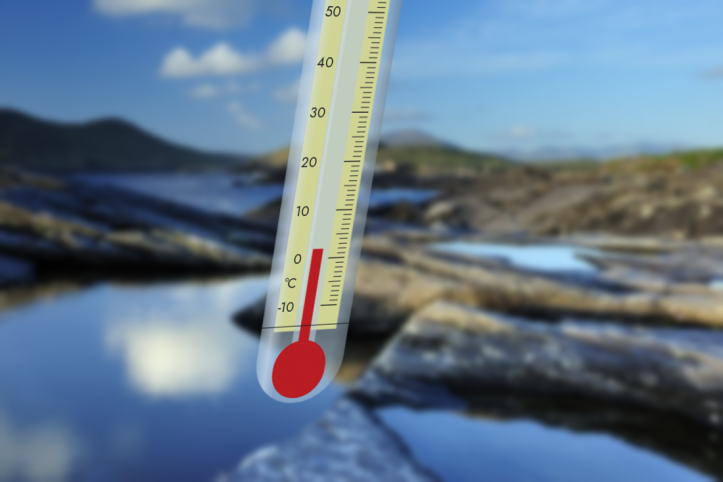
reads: value=2 unit=°C
